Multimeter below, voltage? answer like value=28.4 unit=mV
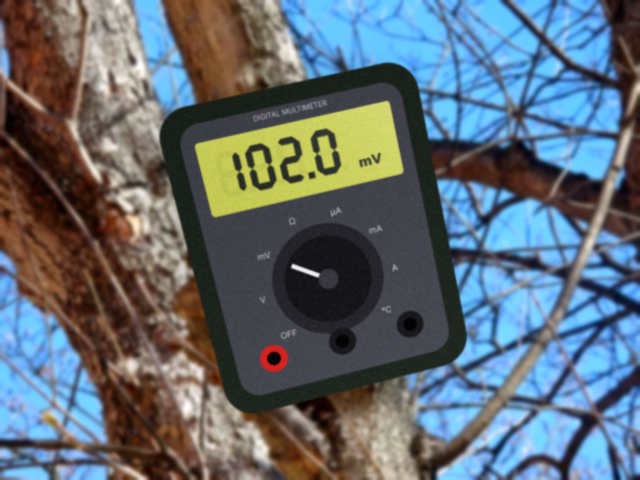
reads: value=102.0 unit=mV
